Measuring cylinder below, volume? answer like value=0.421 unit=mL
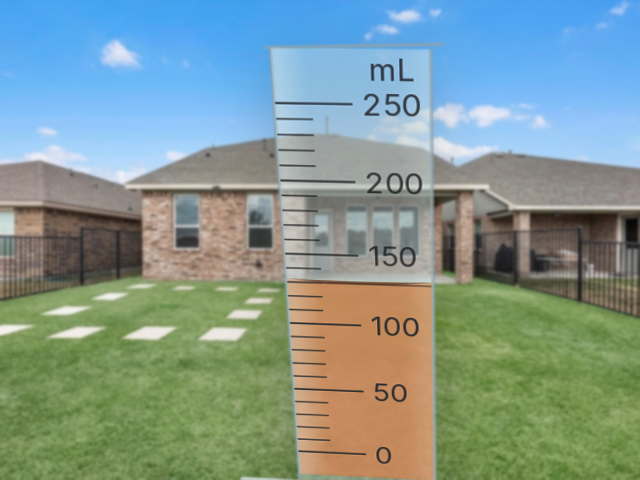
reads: value=130 unit=mL
